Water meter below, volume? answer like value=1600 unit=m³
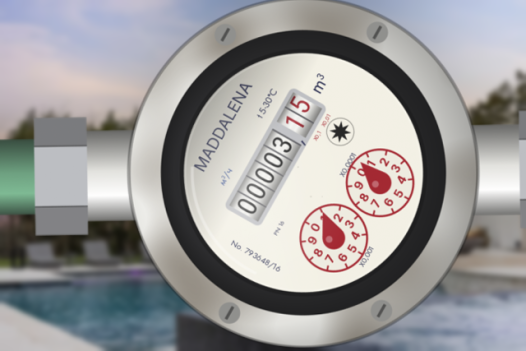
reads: value=3.1510 unit=m³
